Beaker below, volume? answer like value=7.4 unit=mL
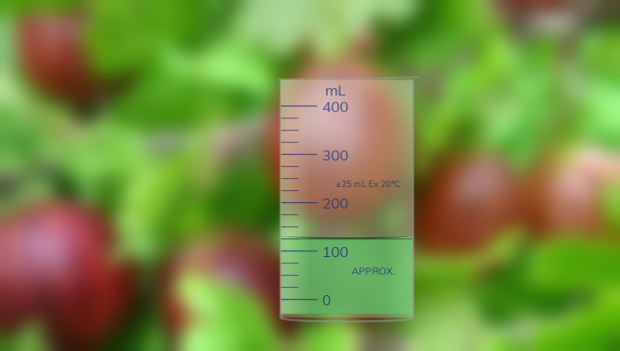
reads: value=125 unit=mL
